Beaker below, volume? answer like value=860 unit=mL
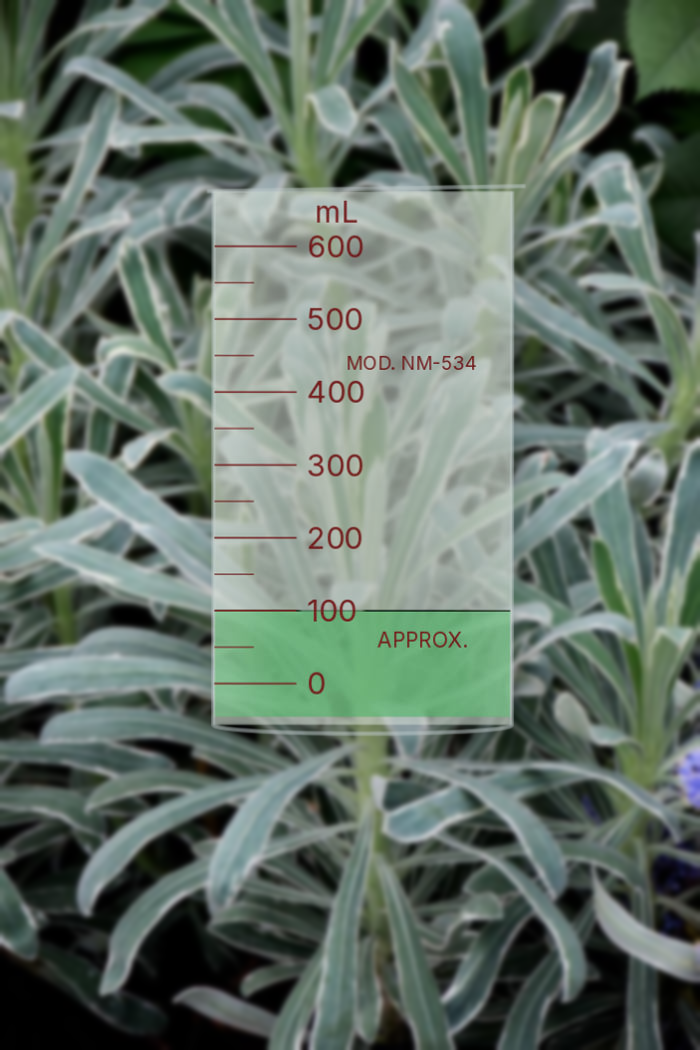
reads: value=100 unit=mL
